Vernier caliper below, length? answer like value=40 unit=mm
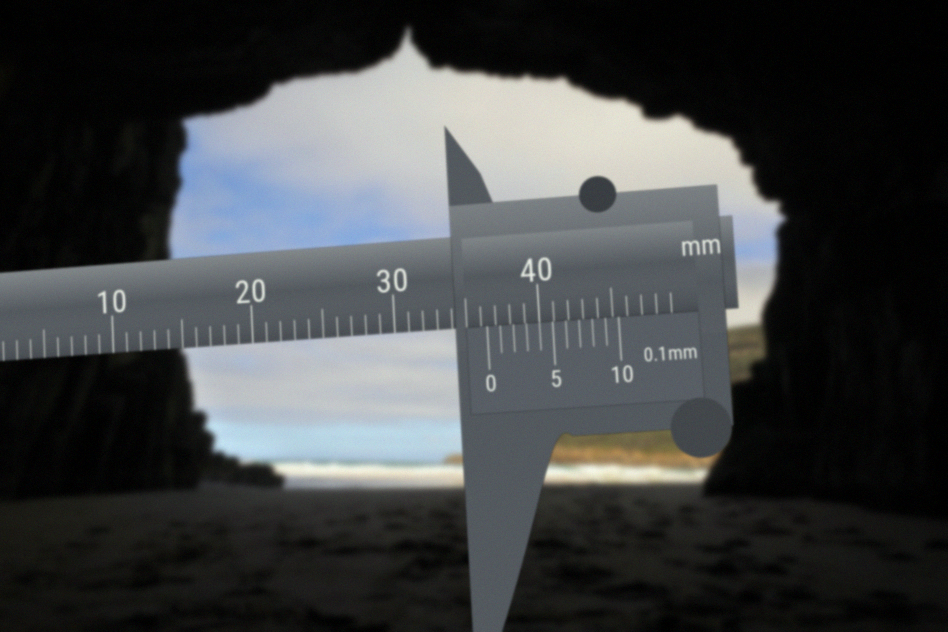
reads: value=36.4 unit=mm
